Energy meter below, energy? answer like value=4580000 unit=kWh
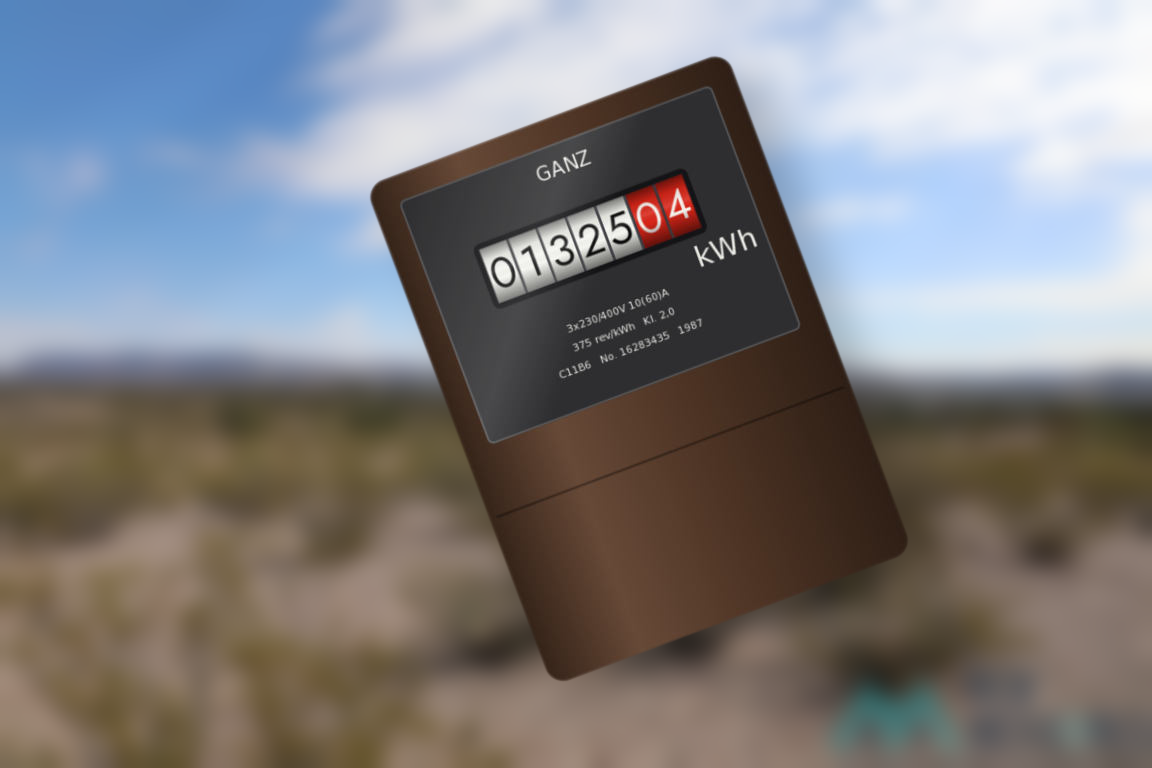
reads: value=1325.04 unit=kWh
